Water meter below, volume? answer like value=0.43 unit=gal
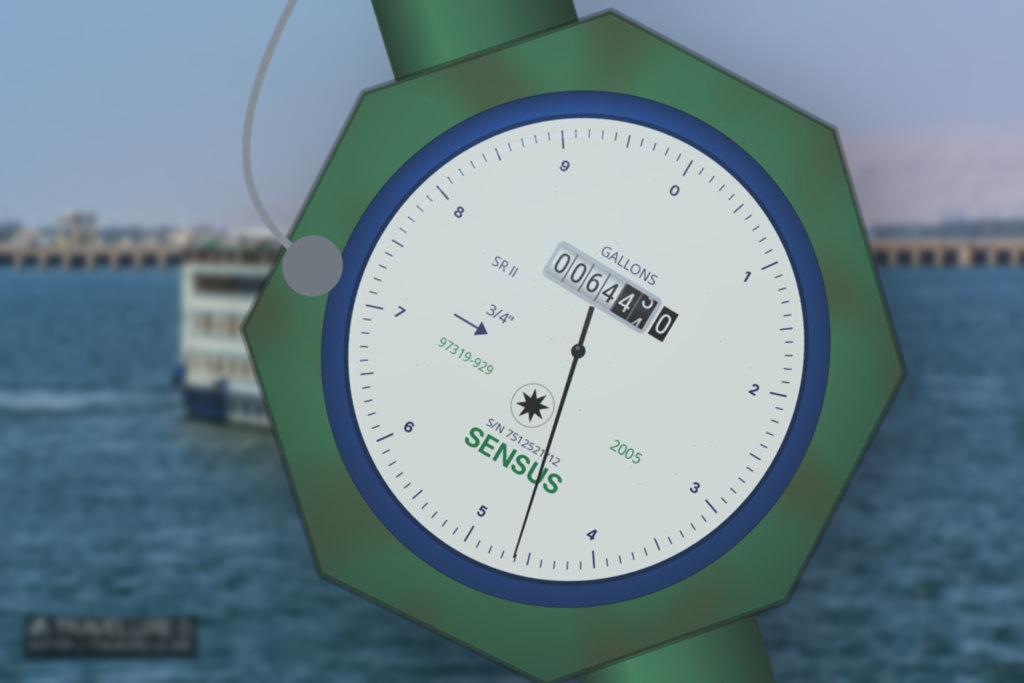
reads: value=64434.6 unit=gal
